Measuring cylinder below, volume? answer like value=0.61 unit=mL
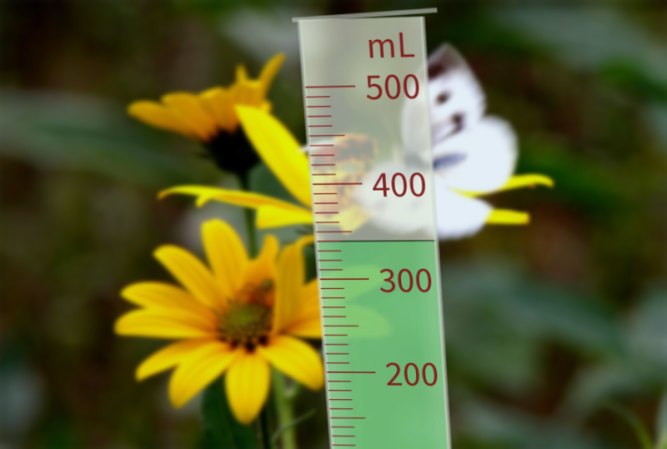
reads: value=340 unit=mL
